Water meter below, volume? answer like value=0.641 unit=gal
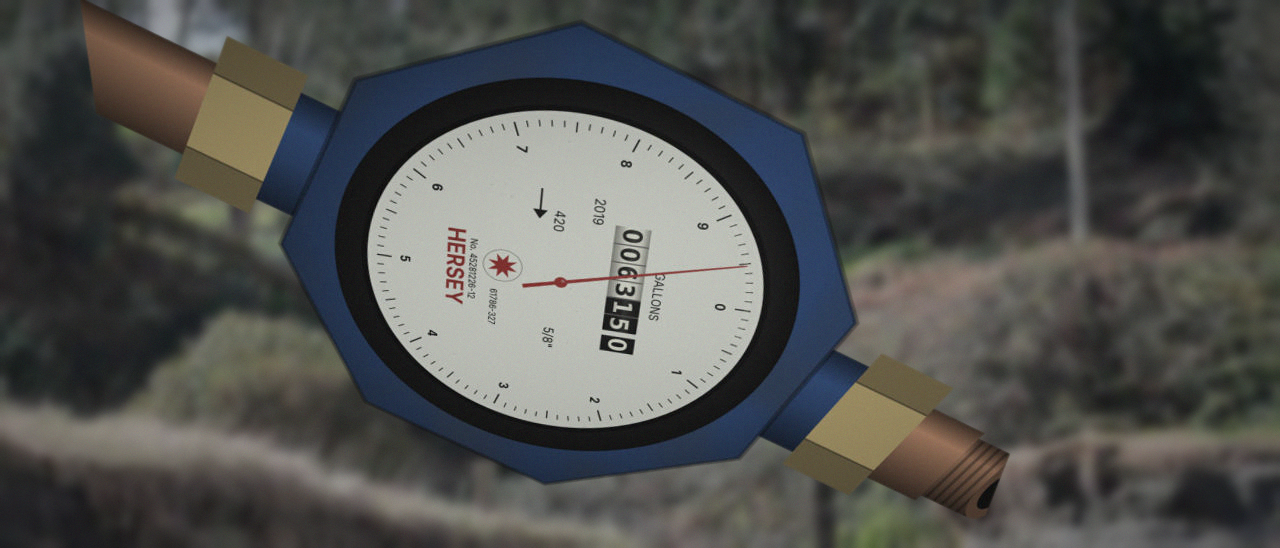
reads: value=63149.5 unit=gal
